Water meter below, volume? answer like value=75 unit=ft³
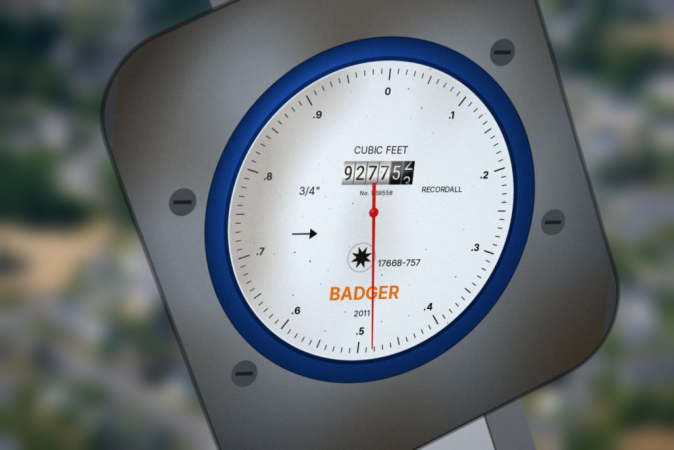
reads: value=927752.48 unit=ft³
